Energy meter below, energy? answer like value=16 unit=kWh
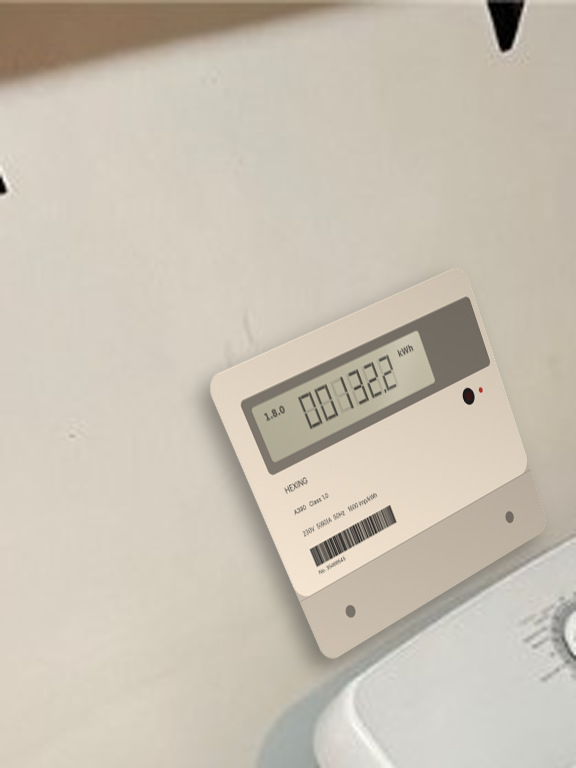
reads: value=132.2 unit=kWh
